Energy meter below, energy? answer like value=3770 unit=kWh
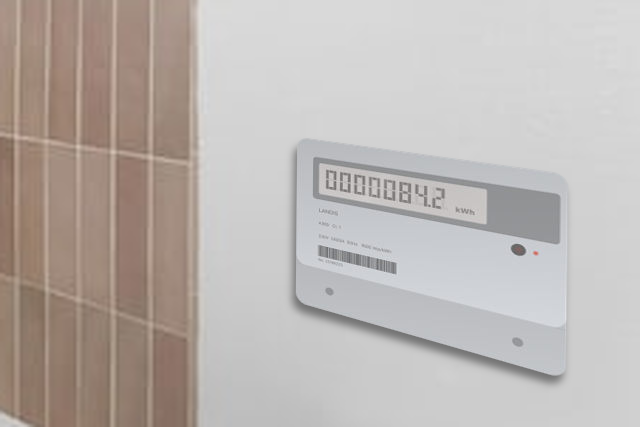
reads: value=84.2 unit=kWh
